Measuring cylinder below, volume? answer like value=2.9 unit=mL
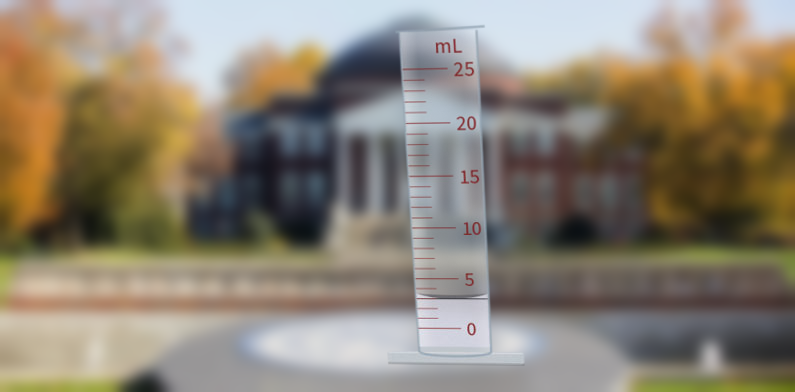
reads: value=3 unit=mL
